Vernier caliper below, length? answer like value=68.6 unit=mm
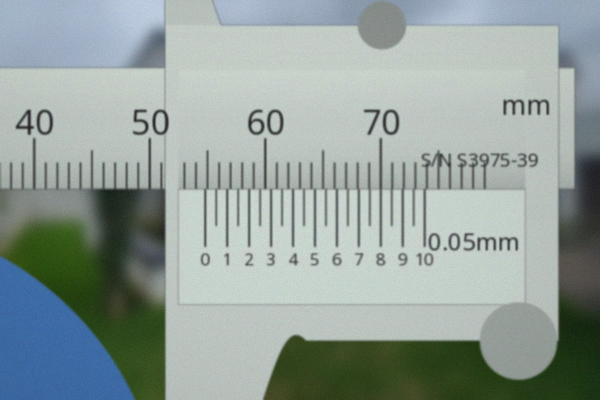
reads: value=54.8 unit=mm
